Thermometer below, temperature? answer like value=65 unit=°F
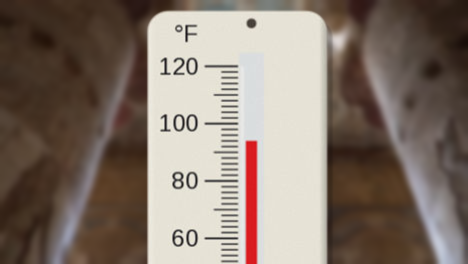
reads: value=94 unit=°F
